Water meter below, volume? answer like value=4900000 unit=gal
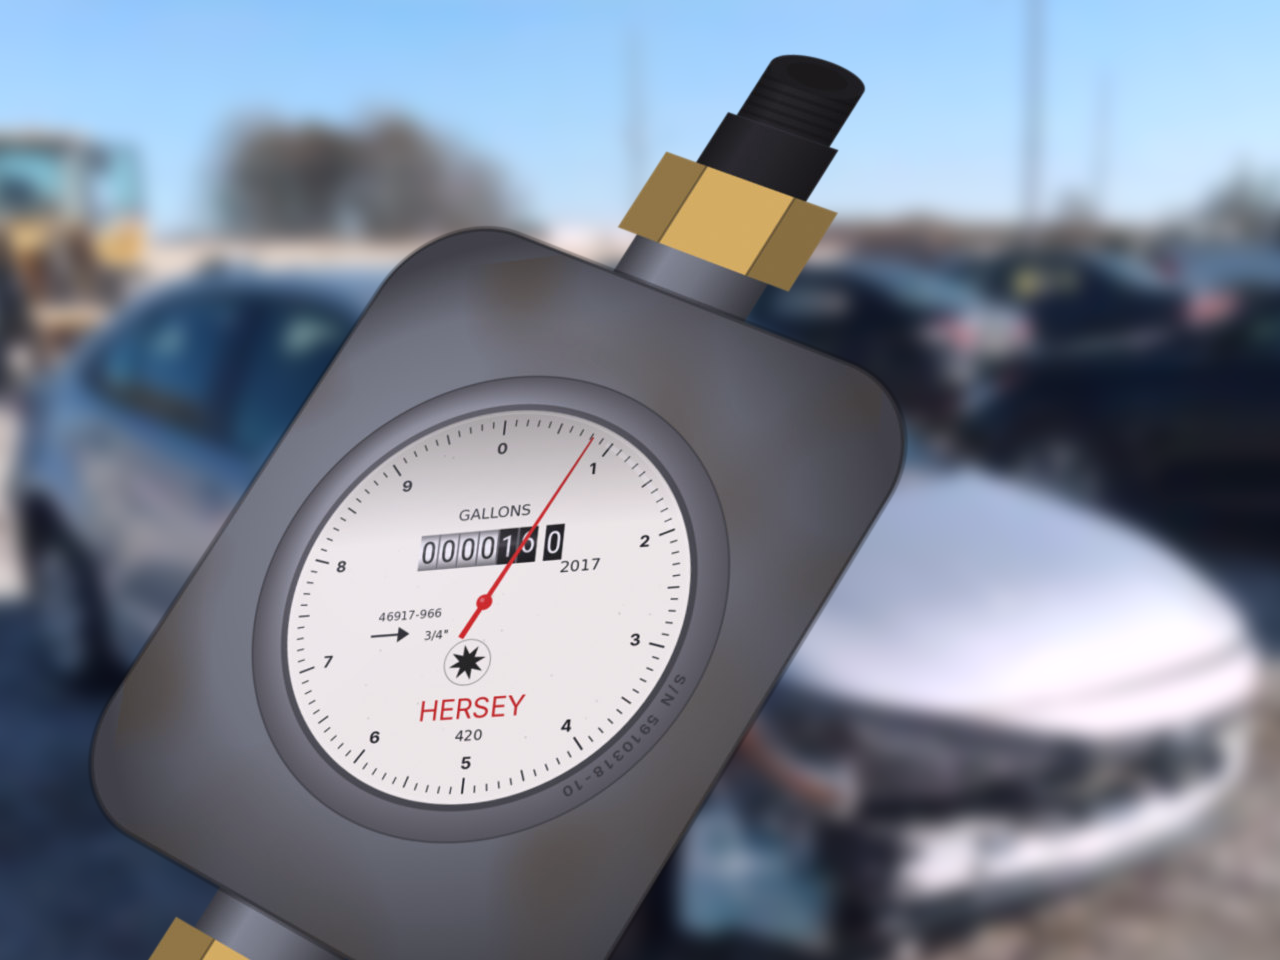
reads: value=160.8 unit=gal
